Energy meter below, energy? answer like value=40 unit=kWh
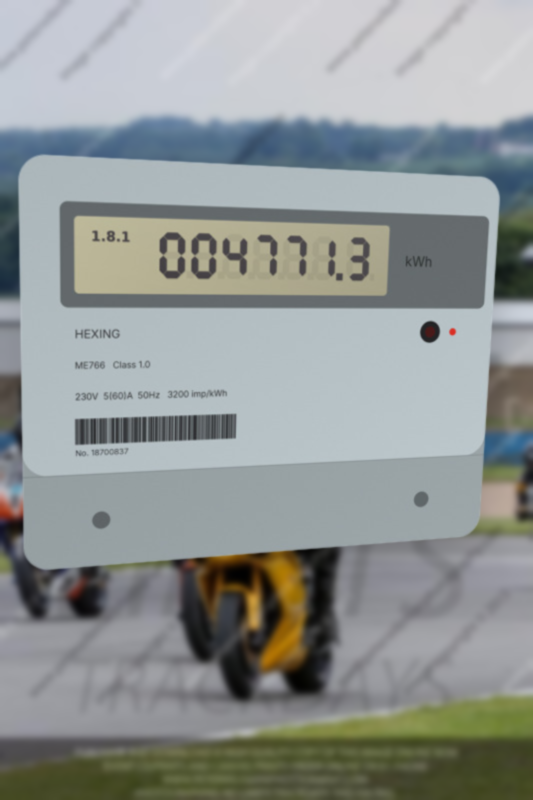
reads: value=4771.3 unit=kWh
